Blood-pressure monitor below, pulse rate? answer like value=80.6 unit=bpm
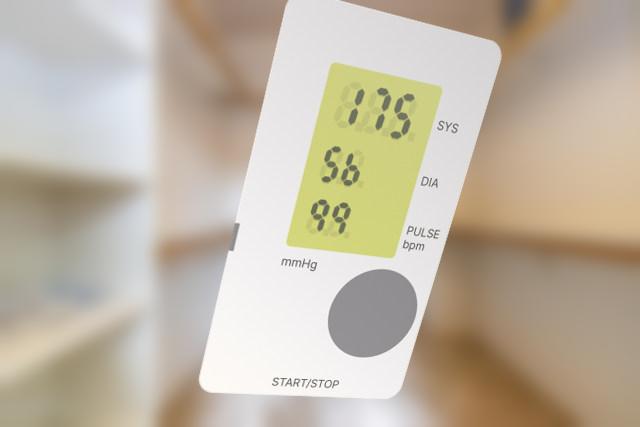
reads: value=99 unit=bpm
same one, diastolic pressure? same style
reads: value=56 unit=mmHg
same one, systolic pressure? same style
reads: value=175 unit=mmHg
